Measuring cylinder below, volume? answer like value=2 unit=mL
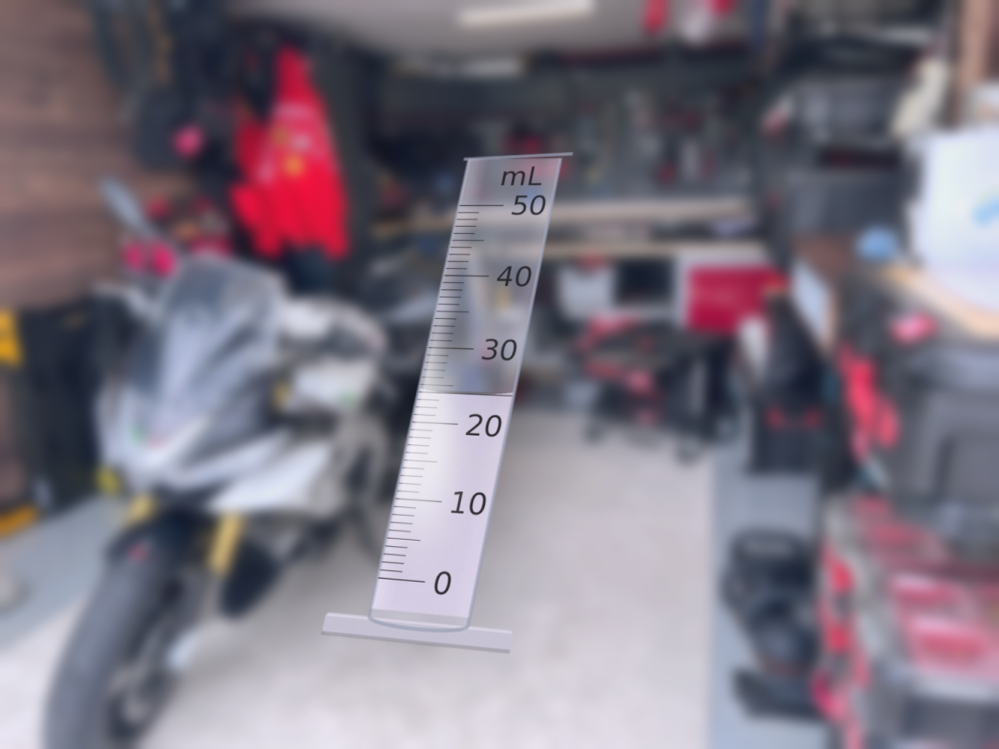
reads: value=24 unit=mL
